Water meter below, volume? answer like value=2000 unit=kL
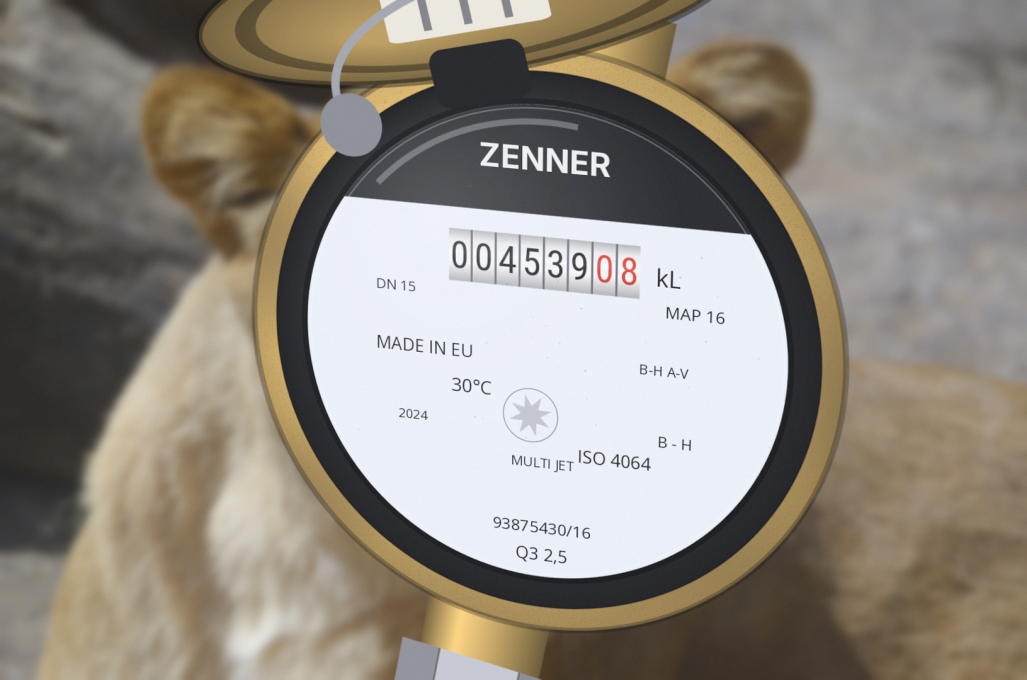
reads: value=4539.08 unit=kL
